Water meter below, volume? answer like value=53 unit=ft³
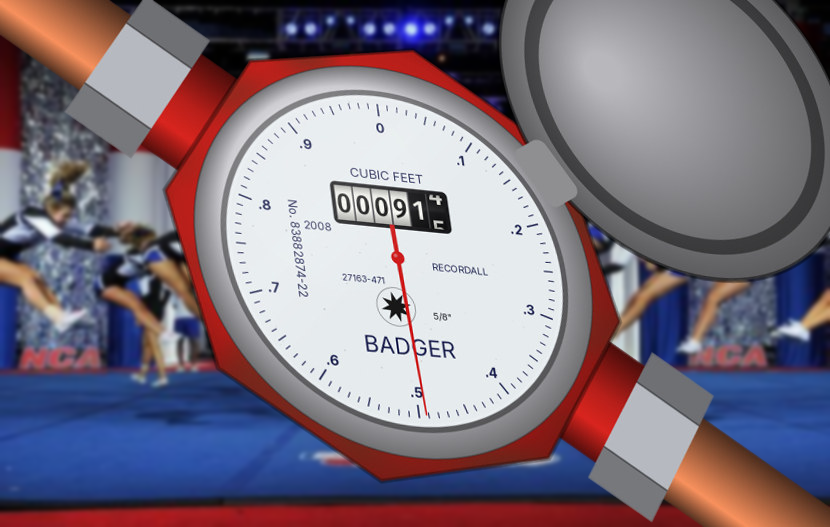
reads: value=914.49 unit=ft³
